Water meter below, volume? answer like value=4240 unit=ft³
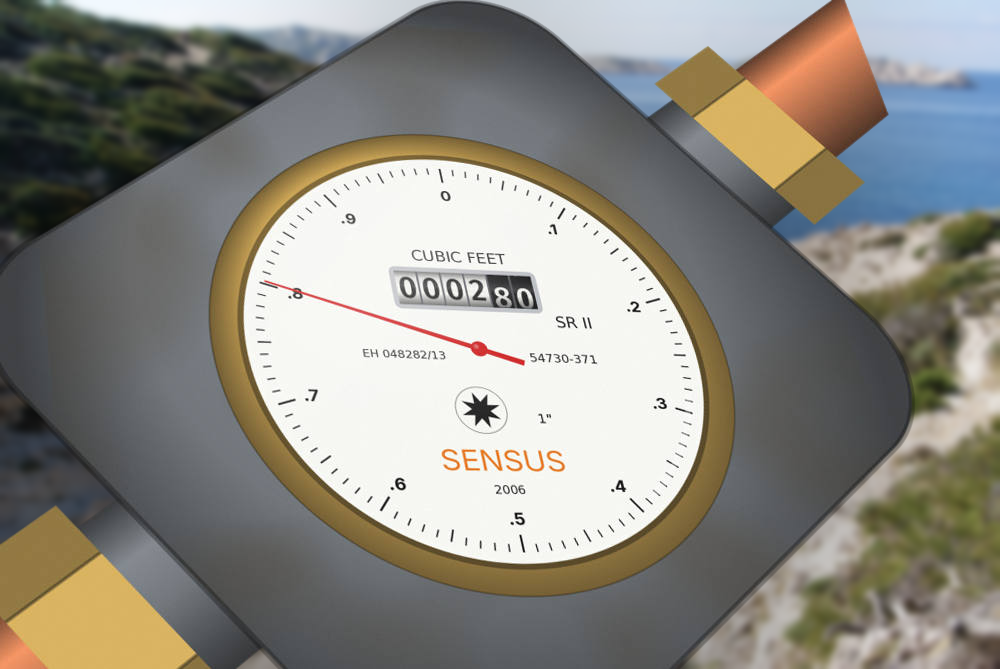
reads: value=279.80 unit=ft³
